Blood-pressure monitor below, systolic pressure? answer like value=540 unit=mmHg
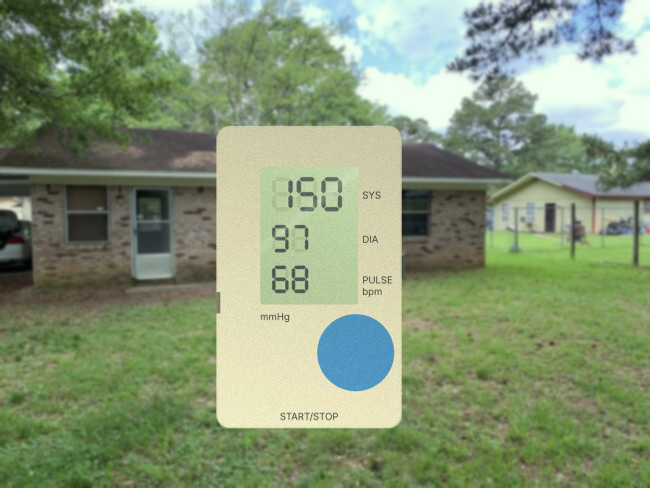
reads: value=150 unit=mmHg
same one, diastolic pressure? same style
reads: value=97 unit=mmHg
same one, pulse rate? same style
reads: value=68 unit=bpm
